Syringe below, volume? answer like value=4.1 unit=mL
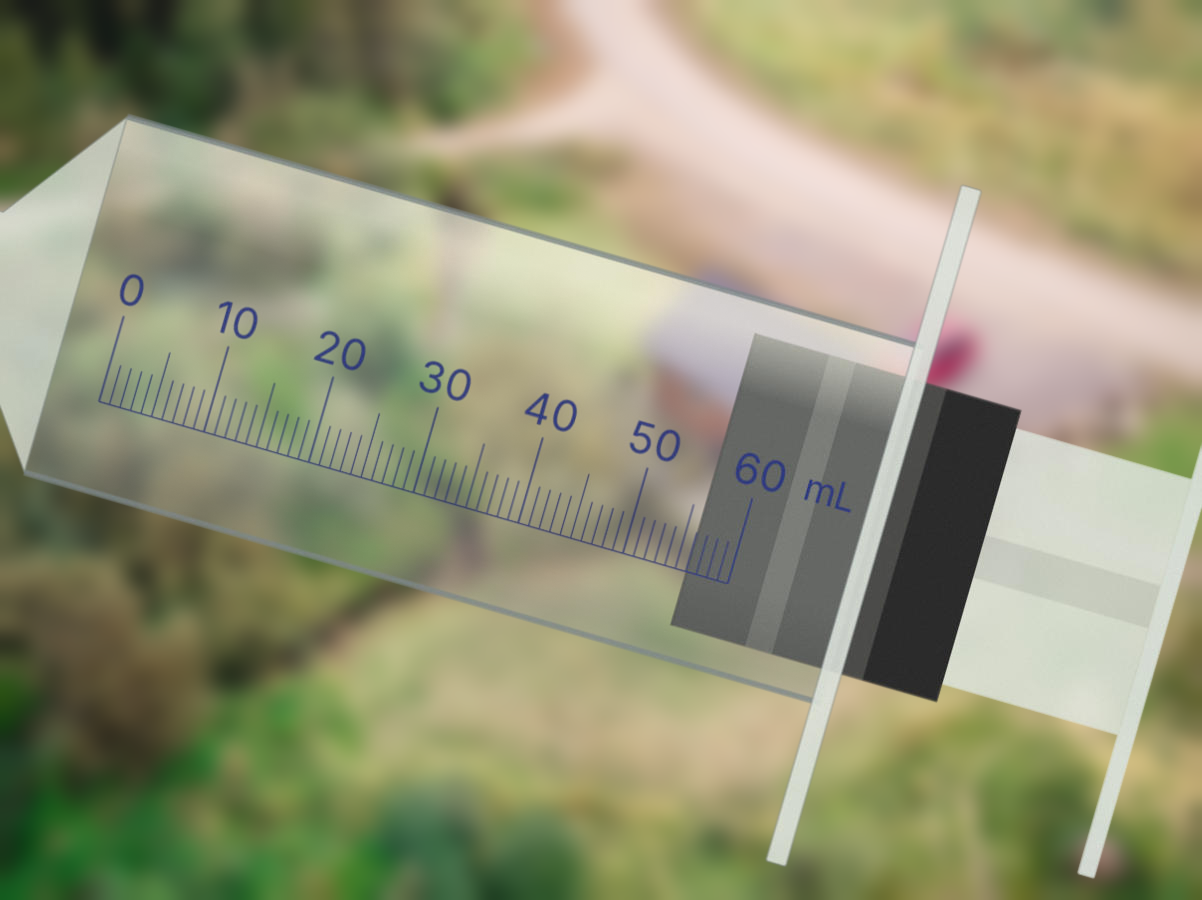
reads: value=56 unit=mL
